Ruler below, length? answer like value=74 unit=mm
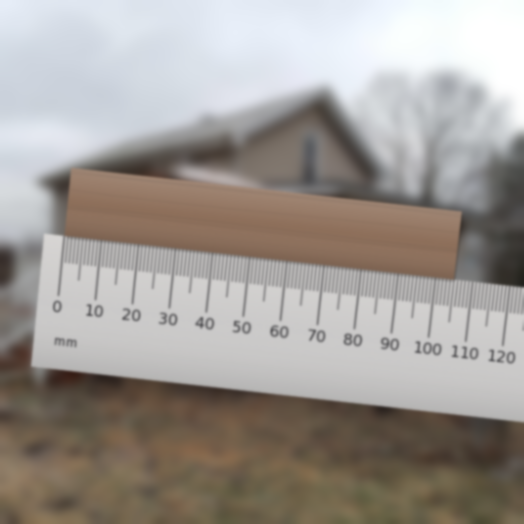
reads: value=105 unit=mm
